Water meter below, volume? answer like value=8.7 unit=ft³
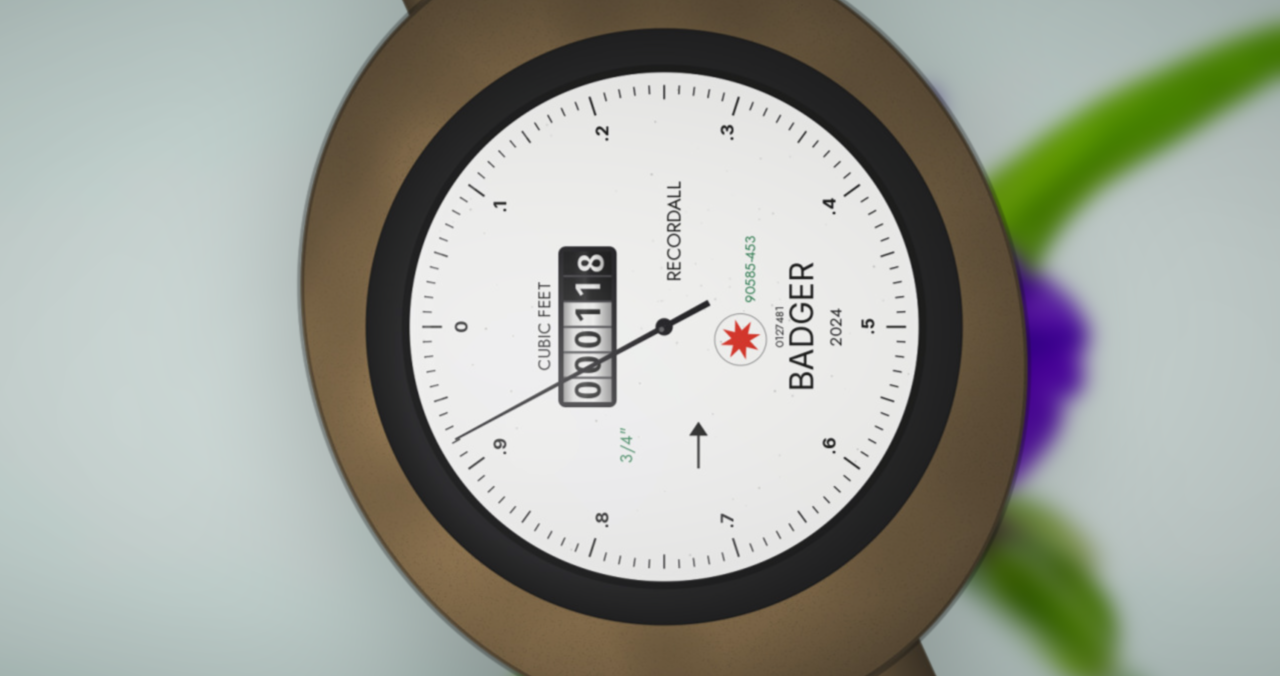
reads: value=117.92 unit=ft³
